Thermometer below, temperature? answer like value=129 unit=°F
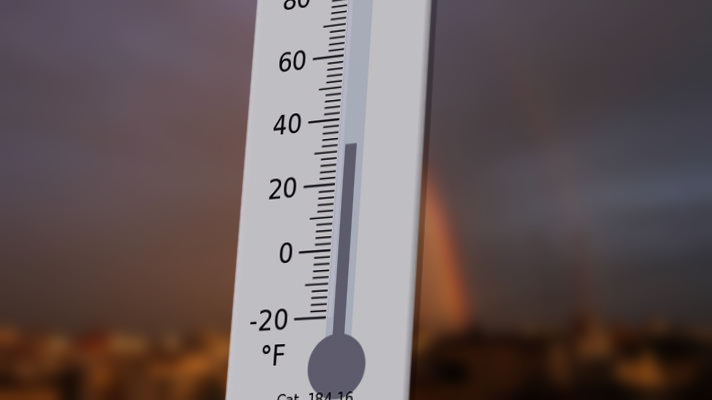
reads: value=32 unit=°F
